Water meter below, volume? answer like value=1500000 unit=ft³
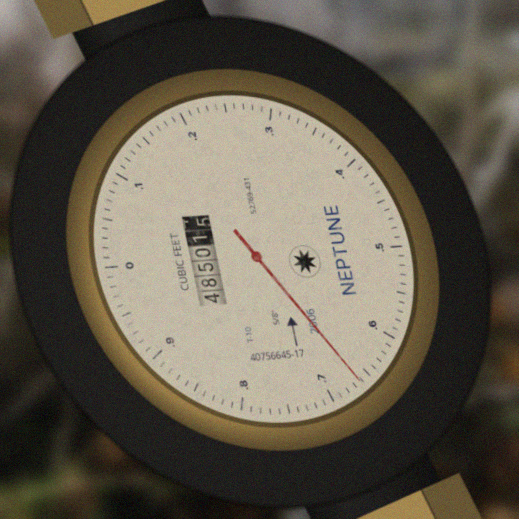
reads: value=485014.66 unit=ft³
